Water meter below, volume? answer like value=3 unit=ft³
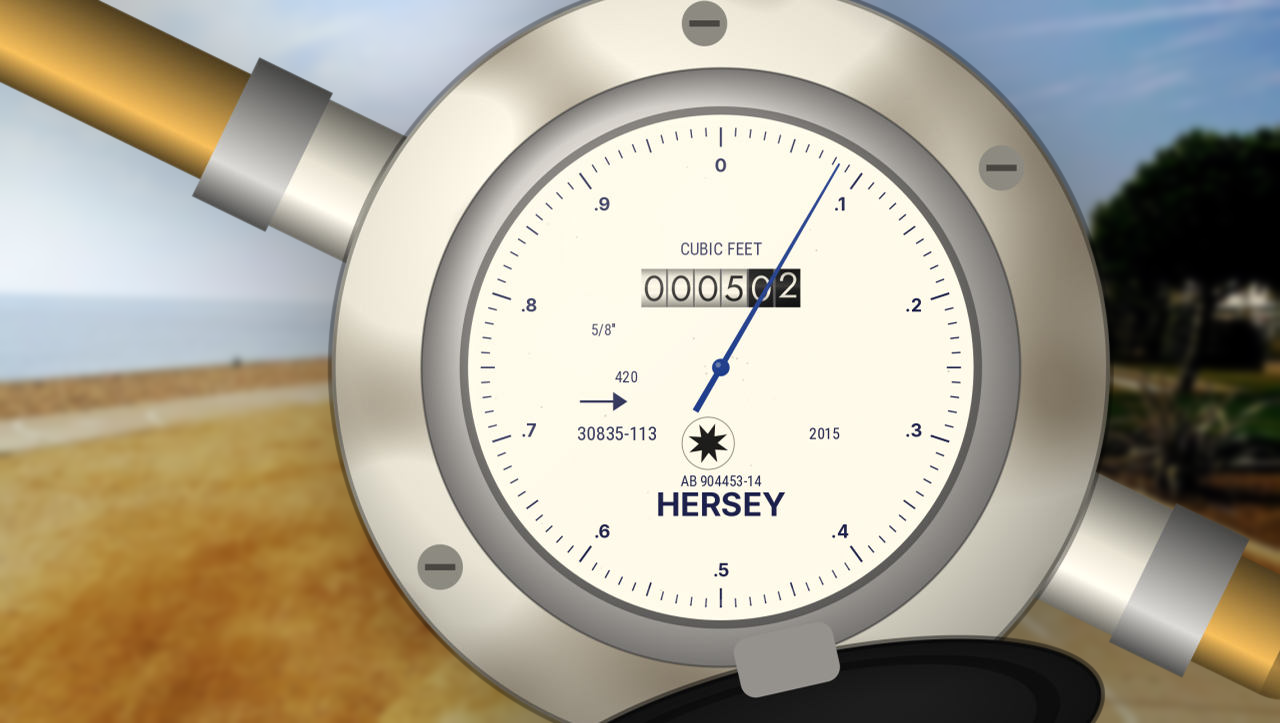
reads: value=502.08 unit=ft³
